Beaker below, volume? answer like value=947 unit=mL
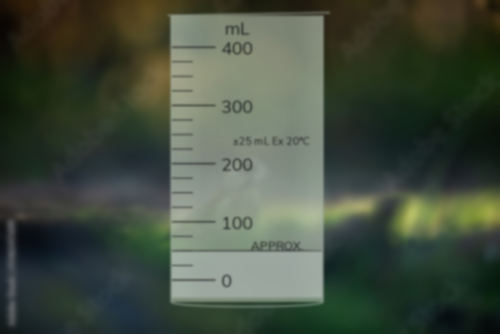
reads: value=50 unit=mL
